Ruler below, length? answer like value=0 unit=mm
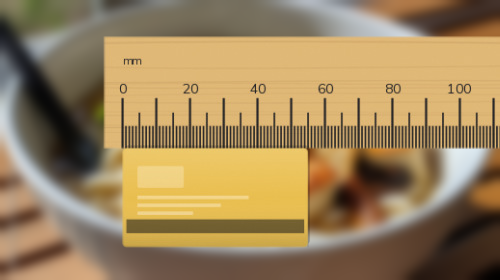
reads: value=55 unit=mm
